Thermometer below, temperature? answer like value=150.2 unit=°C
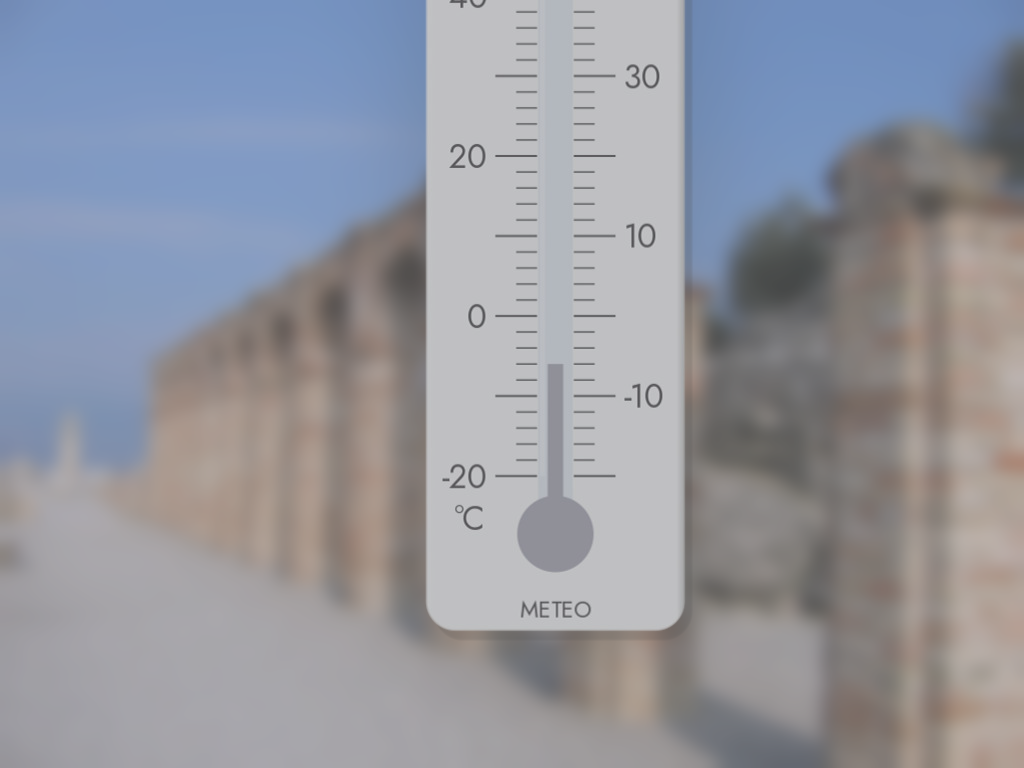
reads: value=-6 unit=°C
